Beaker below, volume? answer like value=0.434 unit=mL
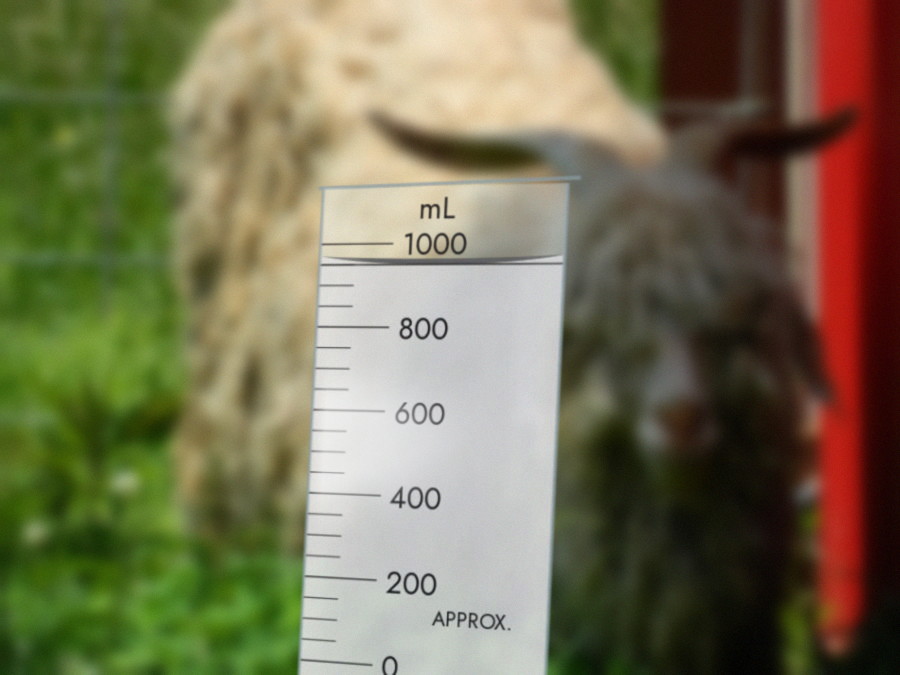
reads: value=950 unit=mL
